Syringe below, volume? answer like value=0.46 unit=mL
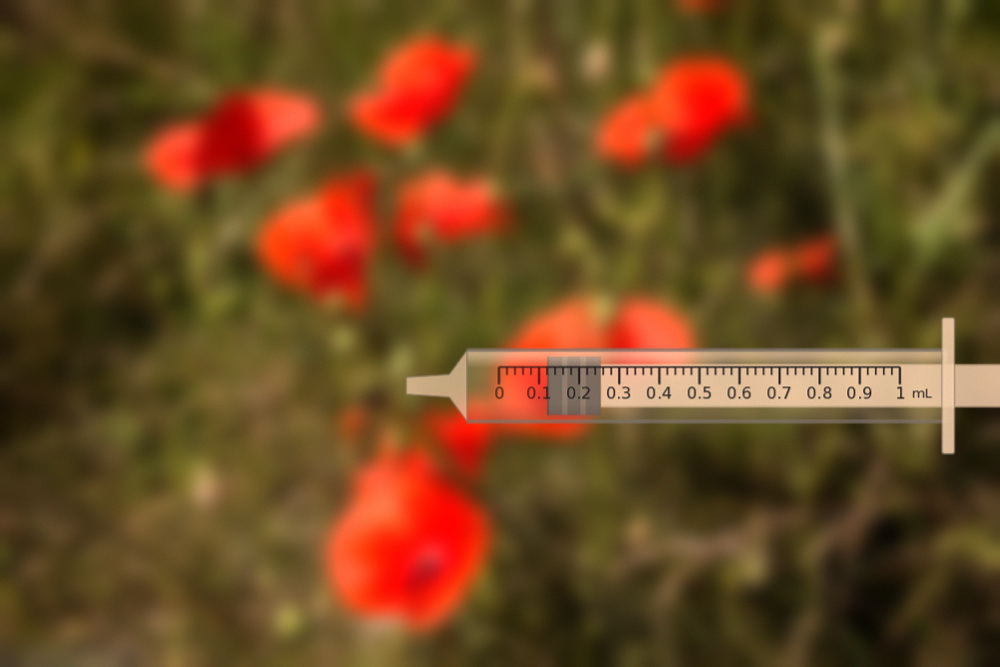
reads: value=0.12 unit=mL
